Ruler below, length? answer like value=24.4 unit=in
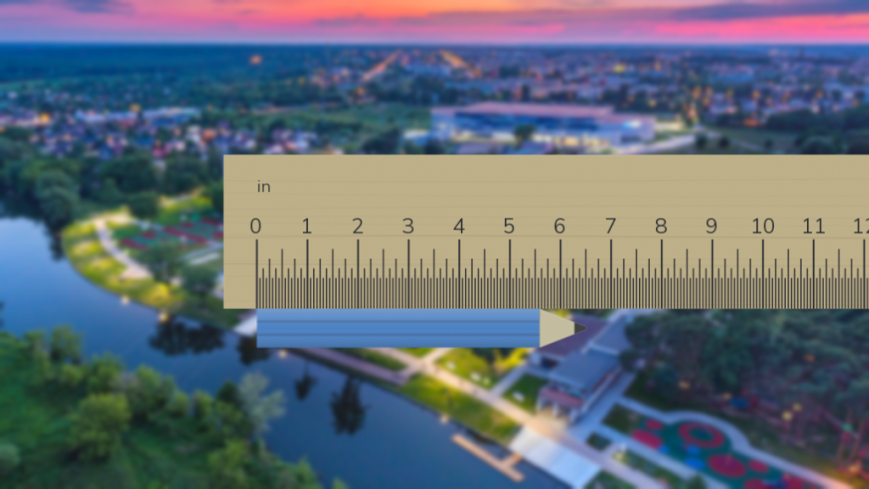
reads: value=6.5 unit=in
